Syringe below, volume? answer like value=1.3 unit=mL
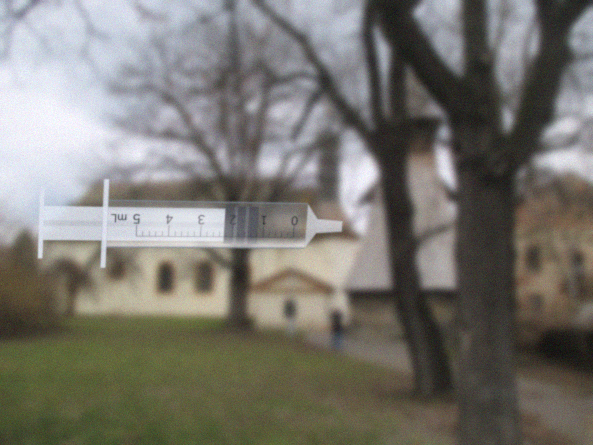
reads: value=1.2 unit=mL
